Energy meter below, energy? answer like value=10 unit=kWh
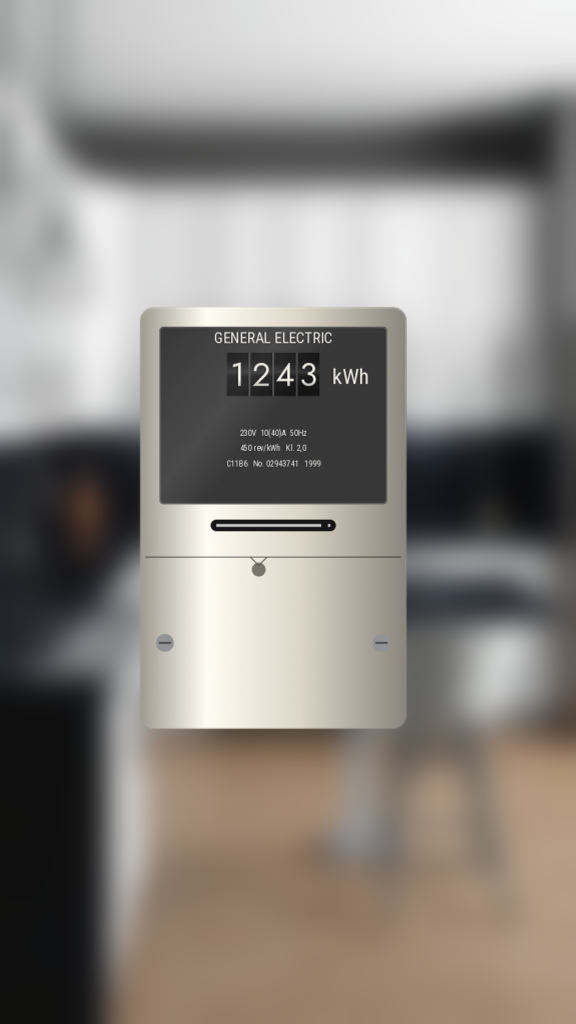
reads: value=1243 unit=kWh
